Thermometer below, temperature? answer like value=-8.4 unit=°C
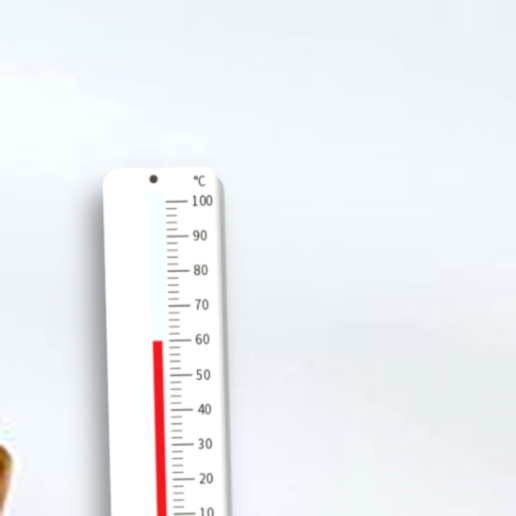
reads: value=60 unit=°C
